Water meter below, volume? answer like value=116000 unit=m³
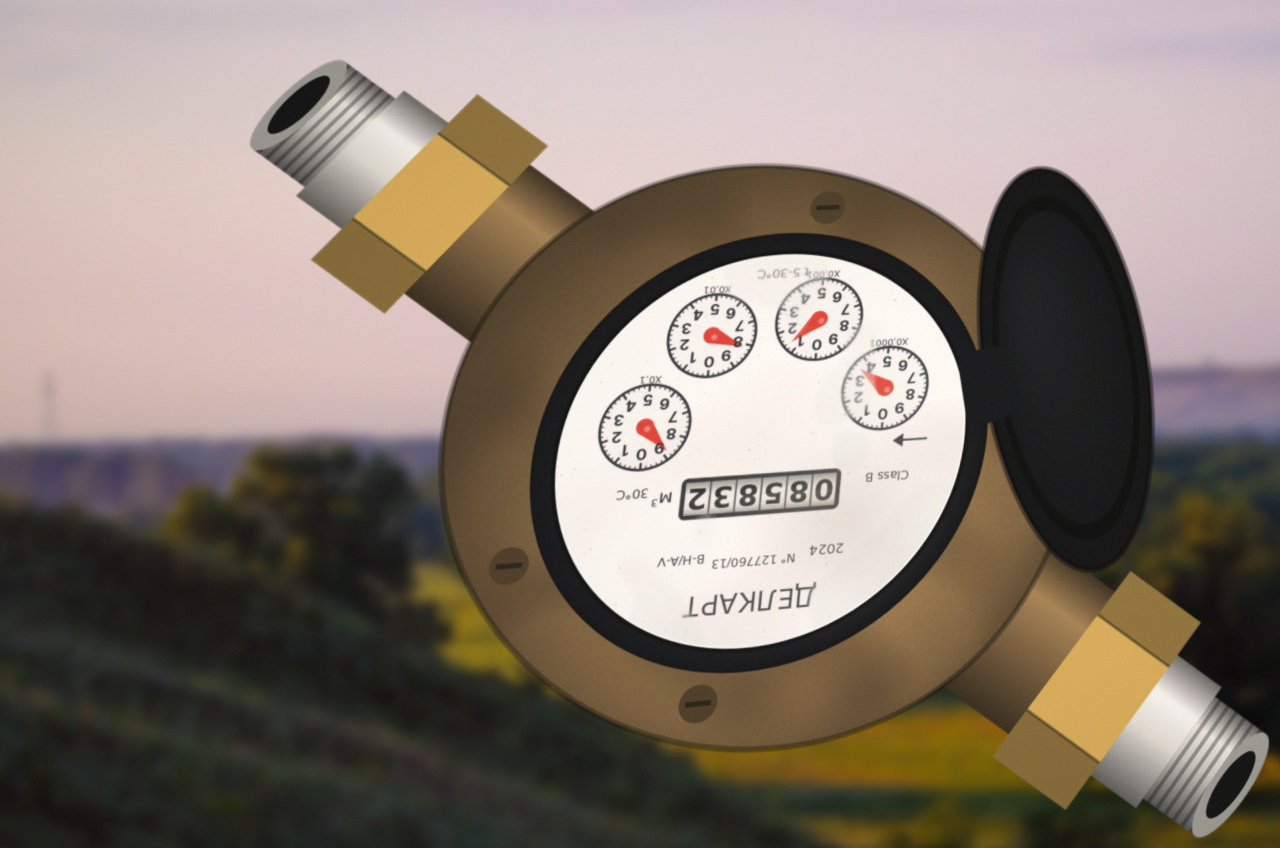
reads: value=85832.8813 unit=m³
